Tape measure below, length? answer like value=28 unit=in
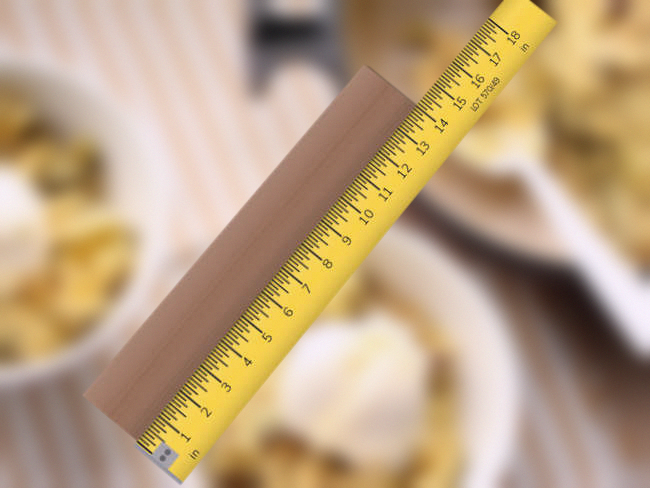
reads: value=14 unit=in
